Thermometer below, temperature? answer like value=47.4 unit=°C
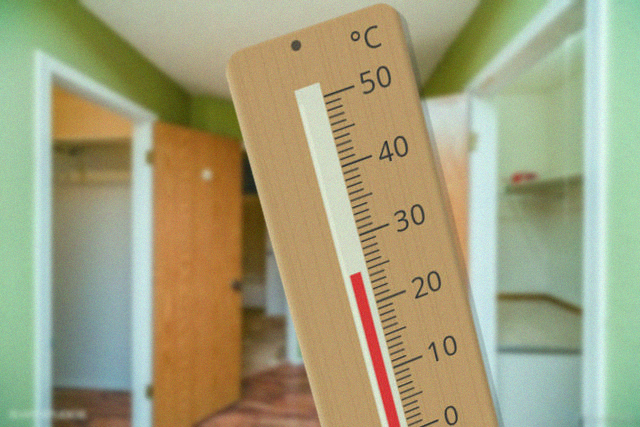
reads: value=25 unit=°C
